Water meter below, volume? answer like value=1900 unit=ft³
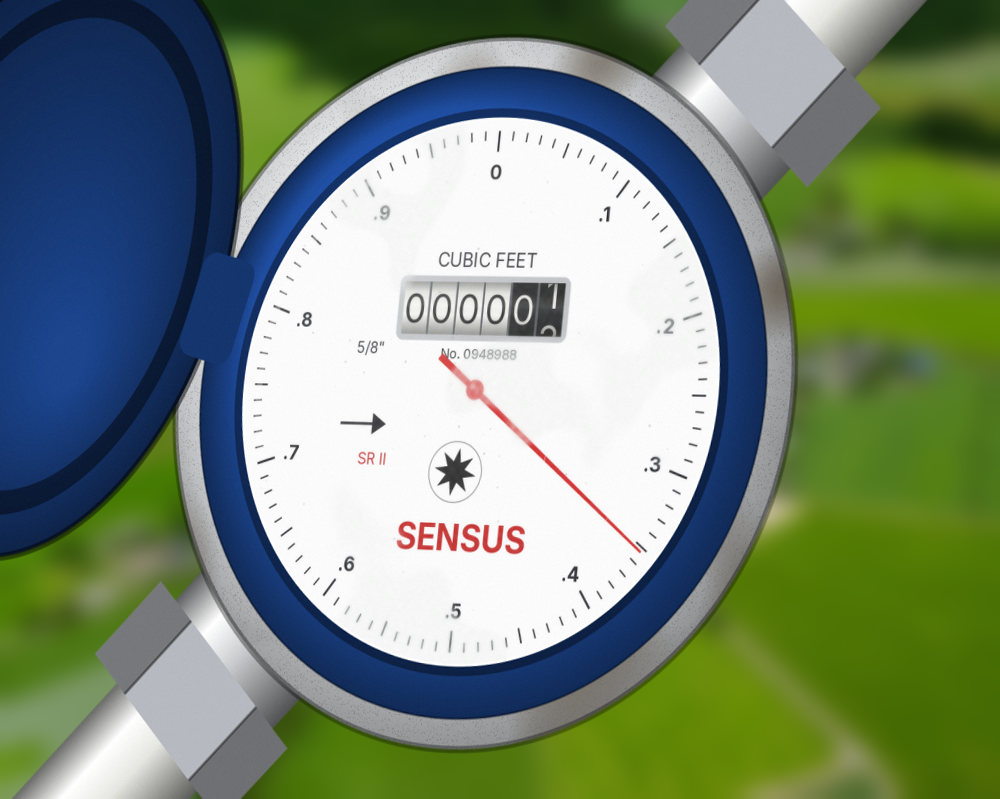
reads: value=1.35 unit=ft³
